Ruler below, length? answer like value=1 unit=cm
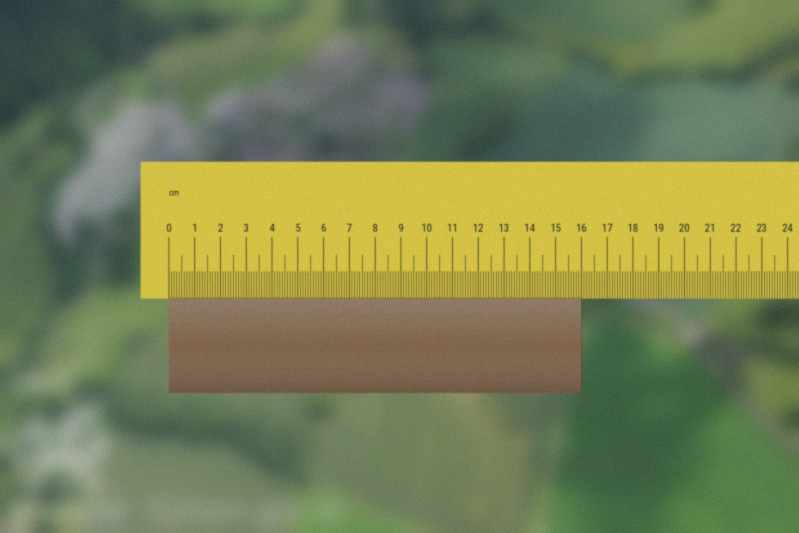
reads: value=16 unit=cm
